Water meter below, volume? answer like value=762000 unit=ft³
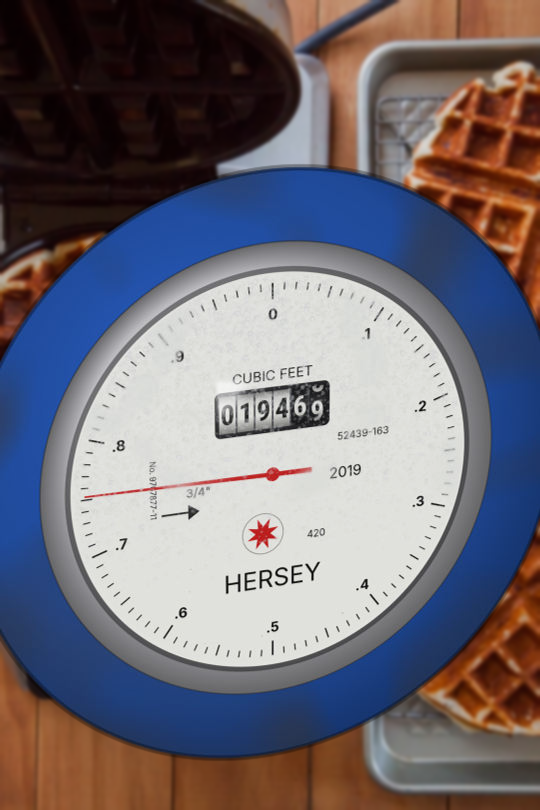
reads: value=19468.75 unit=ft³
